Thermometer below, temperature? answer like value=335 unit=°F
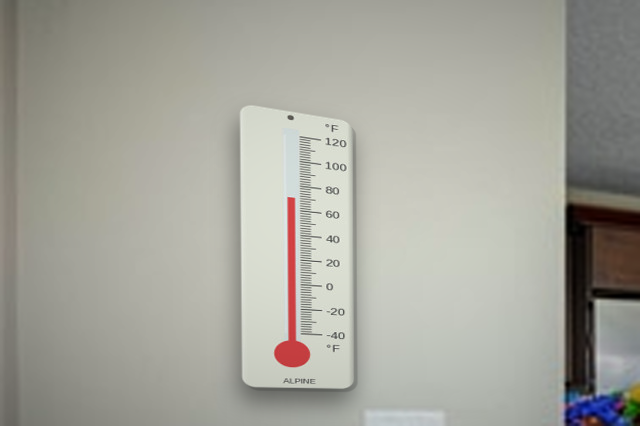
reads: value=70 unit=°F
